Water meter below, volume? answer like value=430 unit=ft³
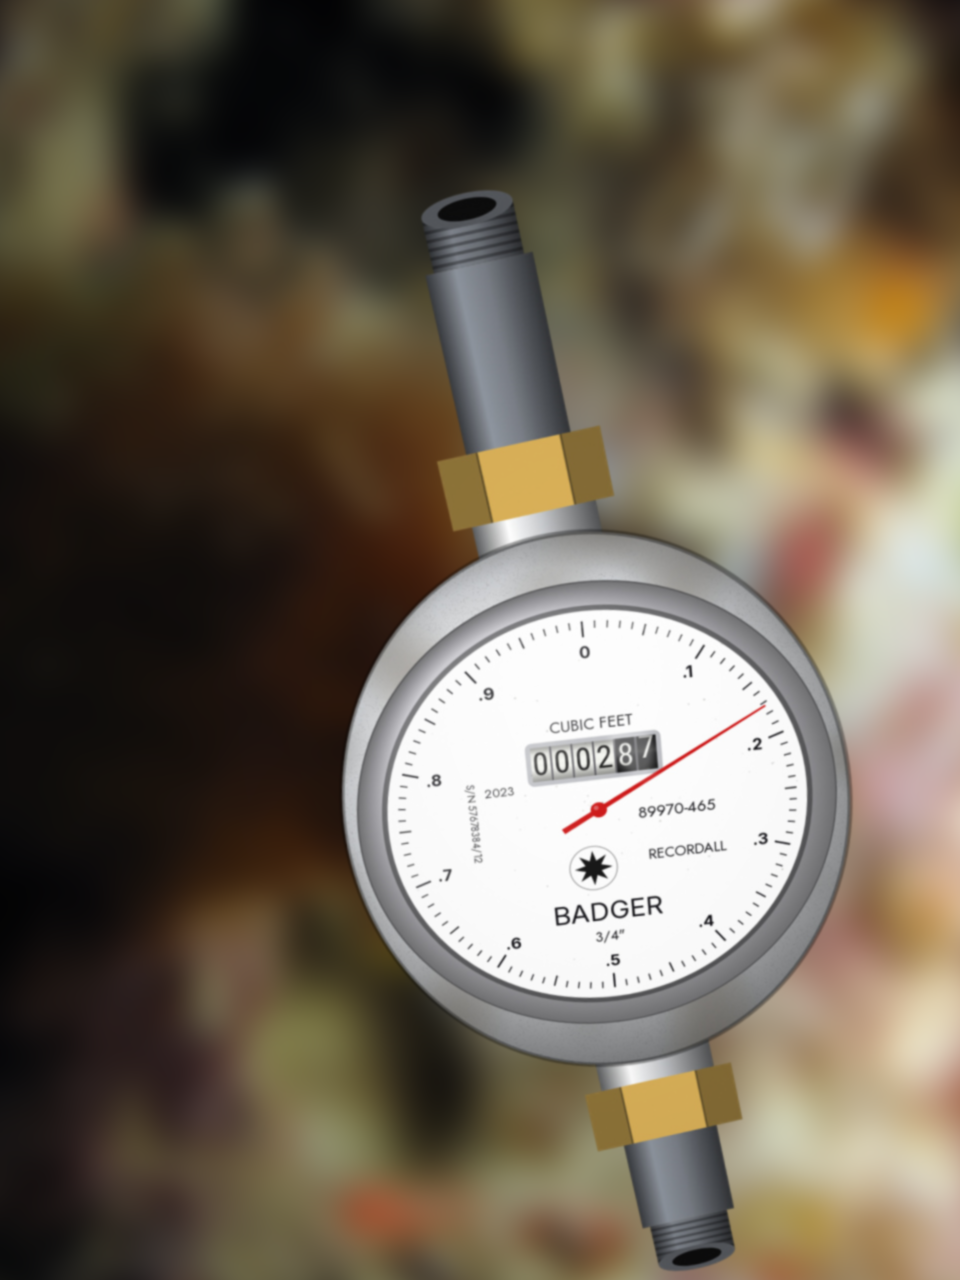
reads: value=287.17 unit=ft³
